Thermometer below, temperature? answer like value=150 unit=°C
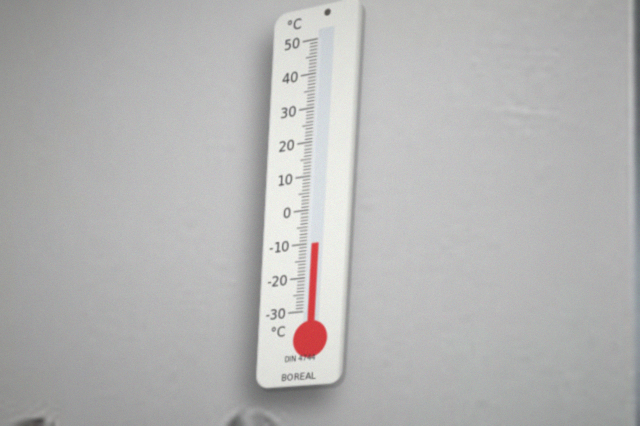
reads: value=-10 unit=°C
